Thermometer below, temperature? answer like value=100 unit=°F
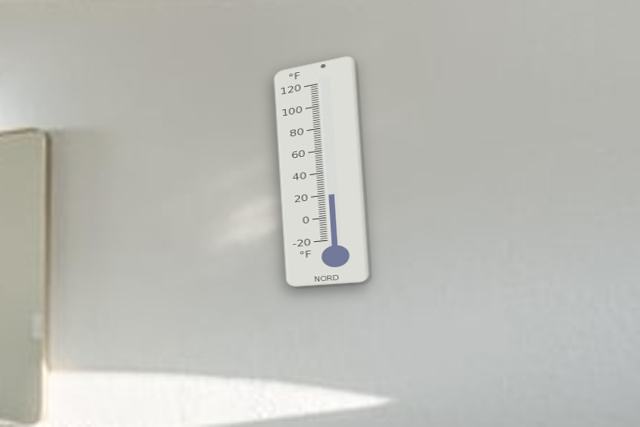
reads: value=20 unit=°F
